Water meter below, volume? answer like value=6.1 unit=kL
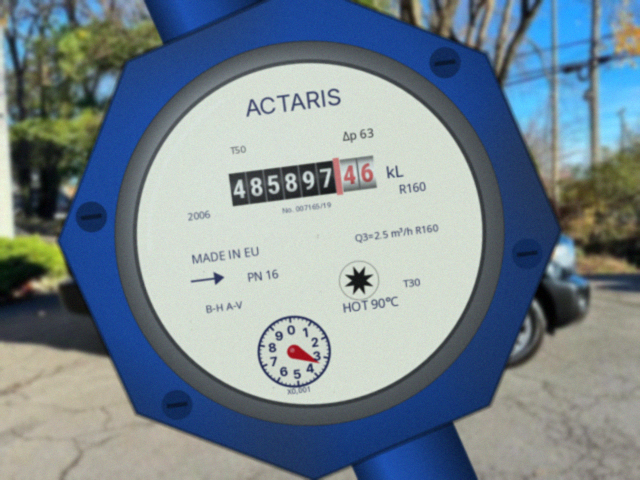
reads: value=485897.463 unit=kL
